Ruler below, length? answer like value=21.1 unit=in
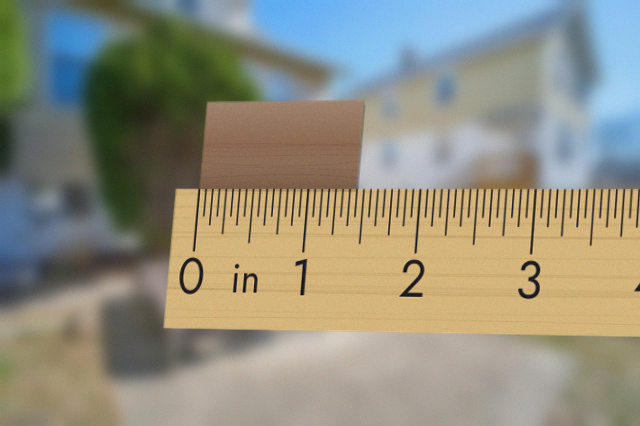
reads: value=1.4375 unit=in
